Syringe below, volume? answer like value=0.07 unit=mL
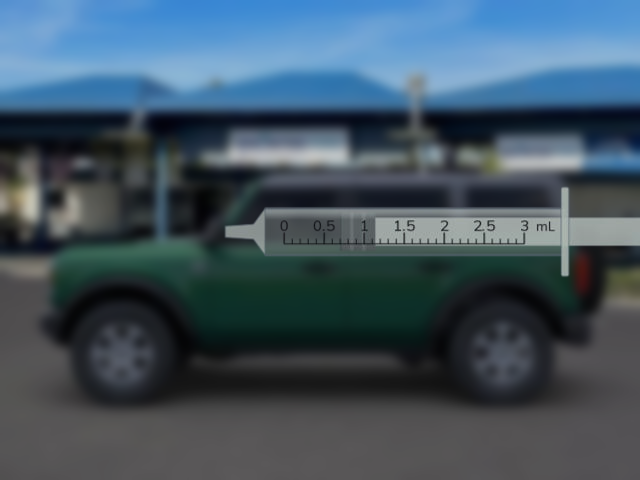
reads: value=0.7 unit=mL
